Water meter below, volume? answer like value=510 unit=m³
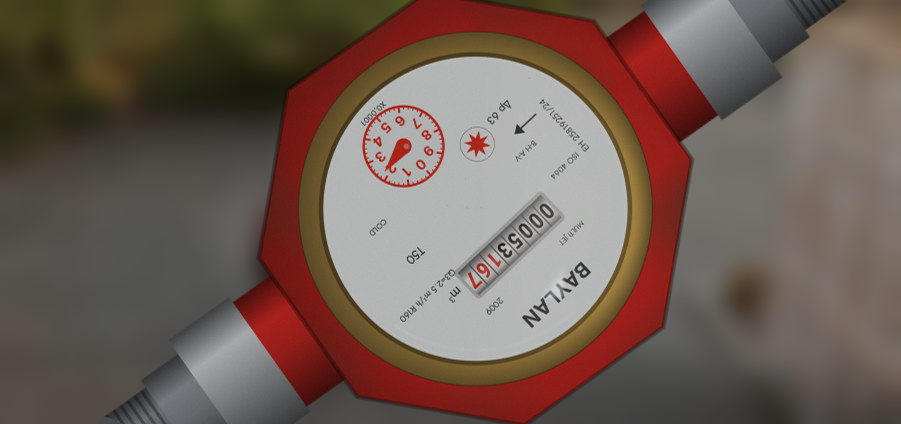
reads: value=53.1672 unit=m³
